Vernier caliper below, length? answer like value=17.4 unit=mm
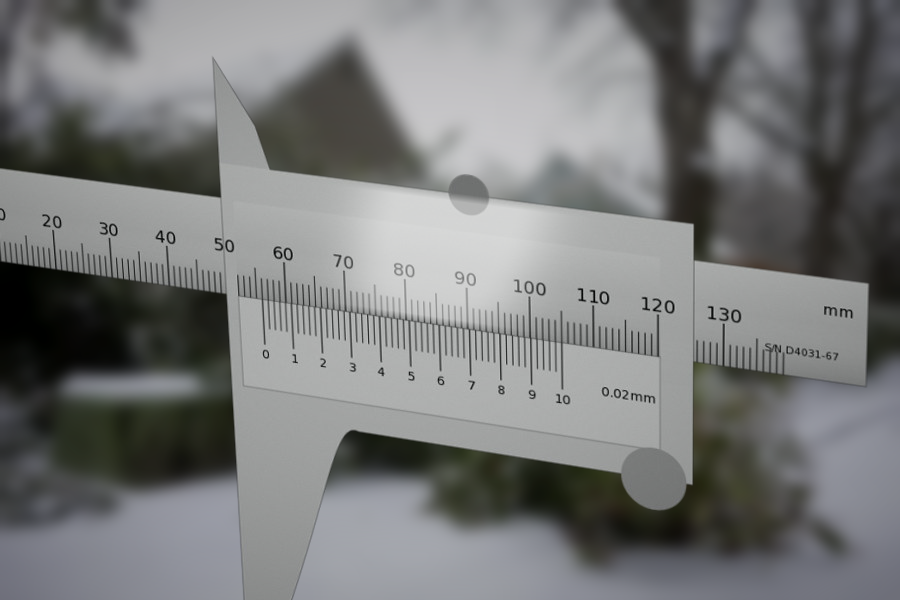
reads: value=56.0 unit=mm
